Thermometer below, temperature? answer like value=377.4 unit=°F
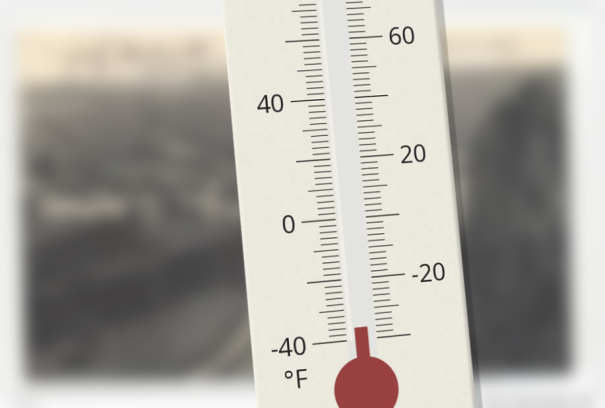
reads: value=-36 unit=°F
